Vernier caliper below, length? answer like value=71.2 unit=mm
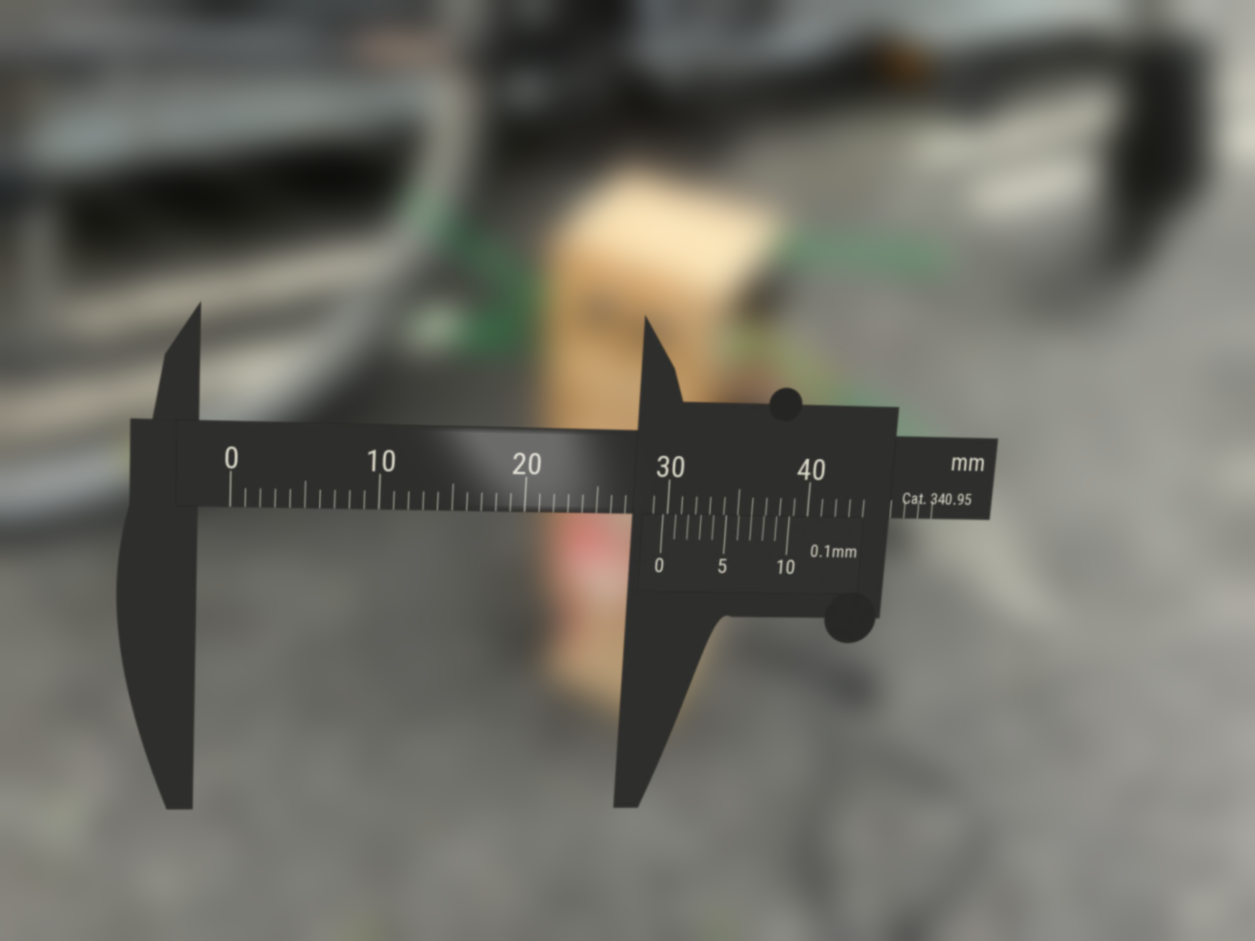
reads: value=29.7 unit=mm
